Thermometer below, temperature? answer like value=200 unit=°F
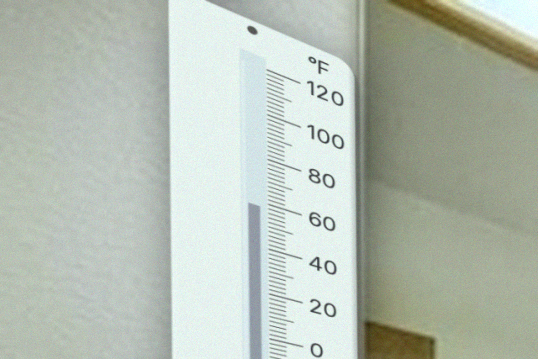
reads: value=58 unit=°F
